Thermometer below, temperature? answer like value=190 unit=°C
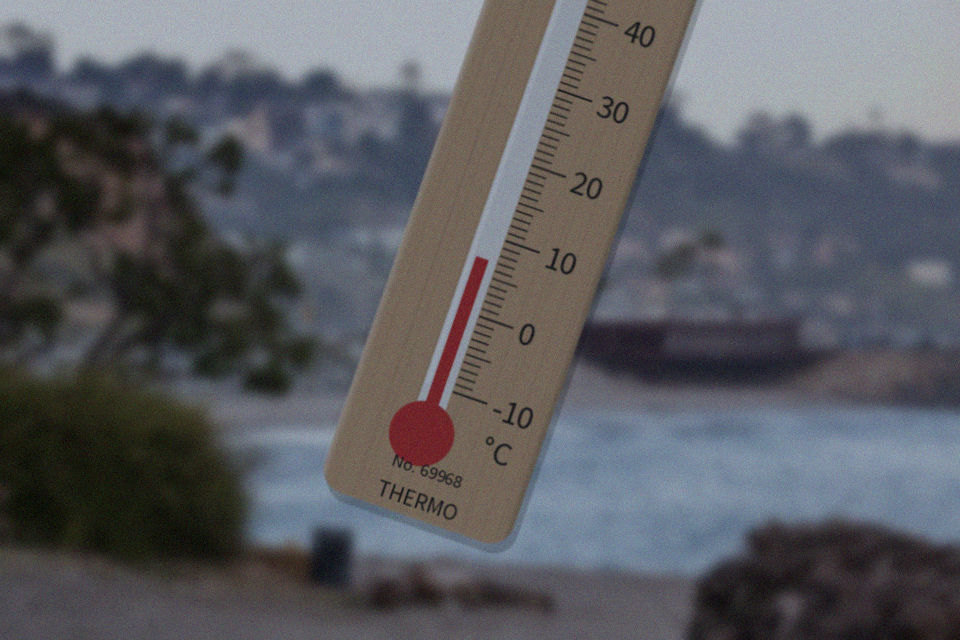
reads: value=7 unit=°C
